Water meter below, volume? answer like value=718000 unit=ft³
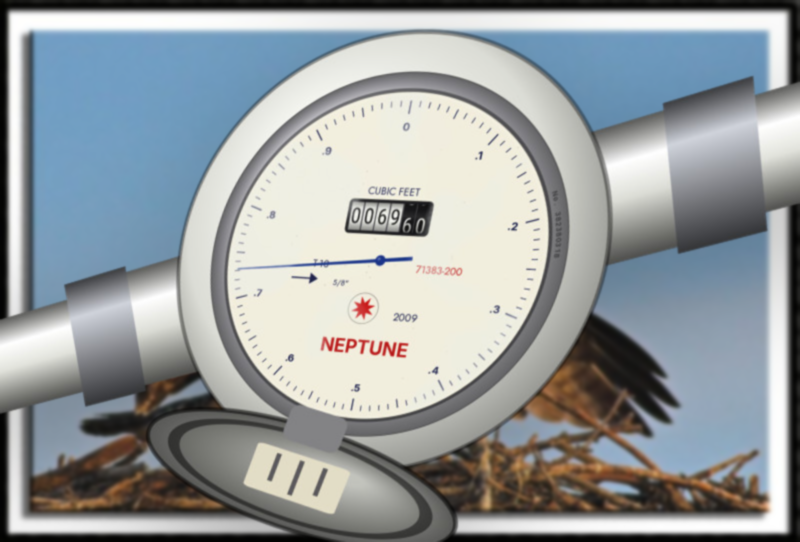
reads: value=6959.73 unit=ft³
